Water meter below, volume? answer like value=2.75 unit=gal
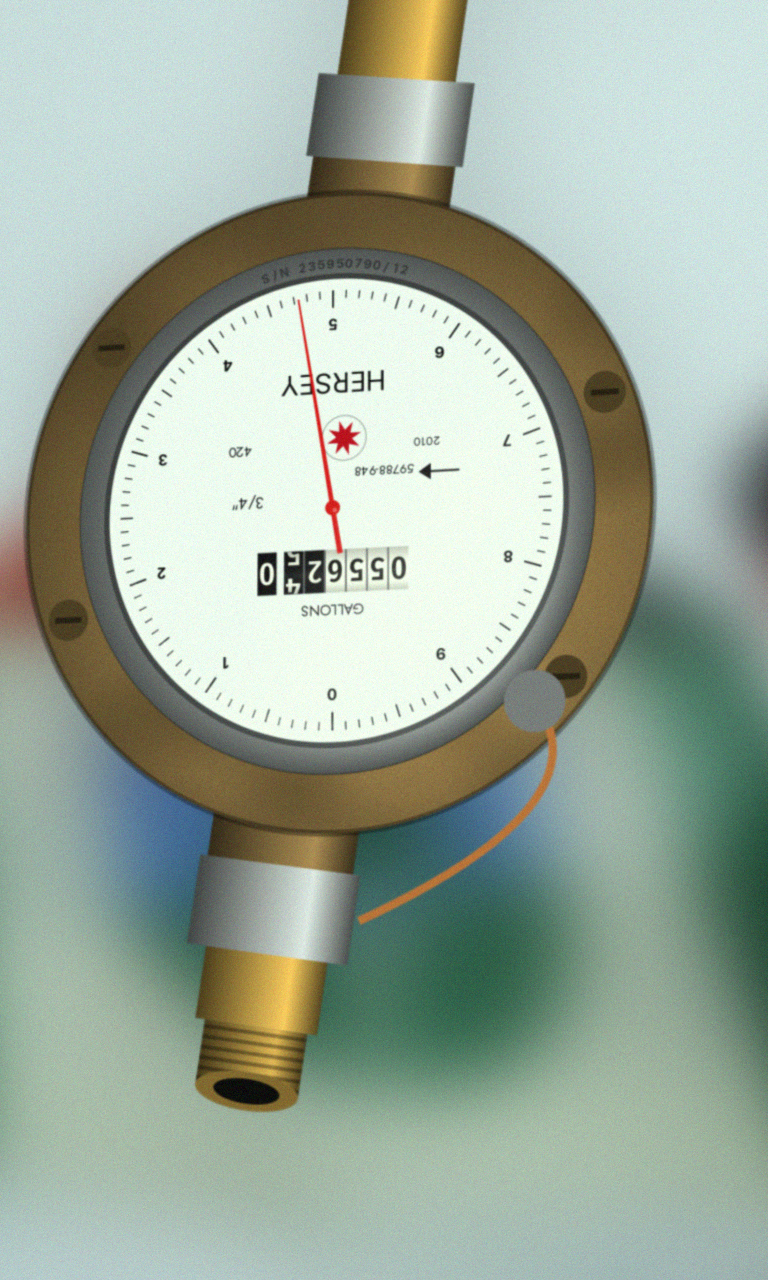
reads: value=556244.7 unit=gal
